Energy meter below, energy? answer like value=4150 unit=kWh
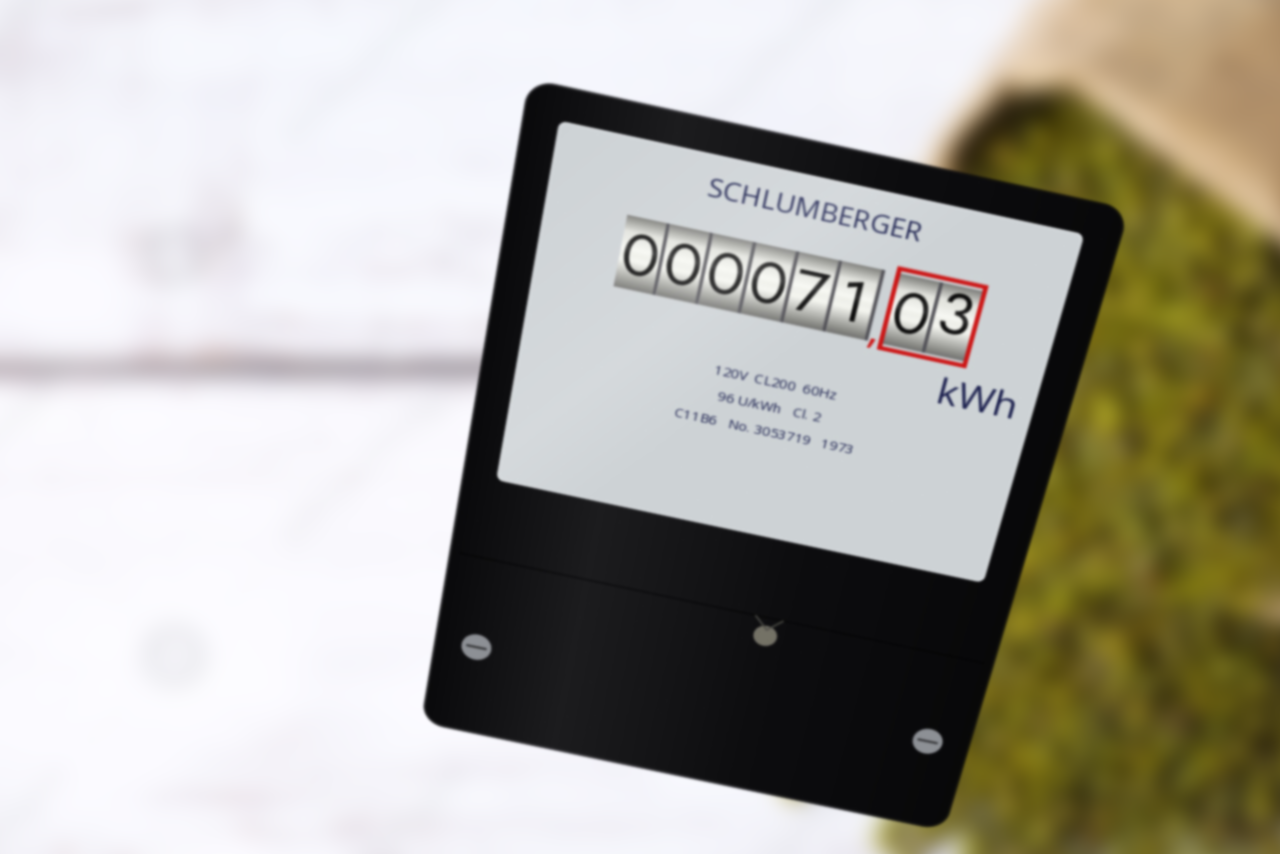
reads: value=71.03 unit=kWh
